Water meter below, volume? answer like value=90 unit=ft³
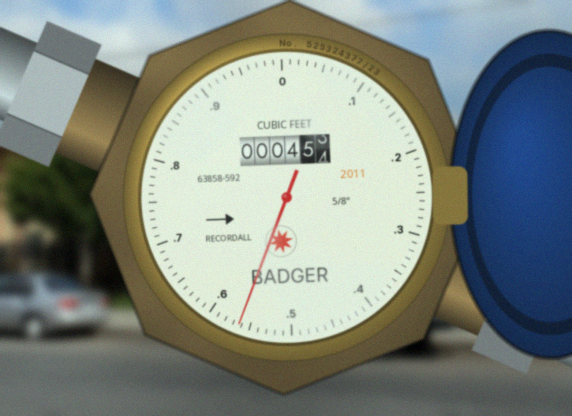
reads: value=453.56 unit=ft³
